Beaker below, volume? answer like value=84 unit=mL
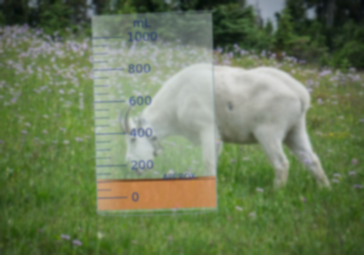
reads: value=100 unit=mL
